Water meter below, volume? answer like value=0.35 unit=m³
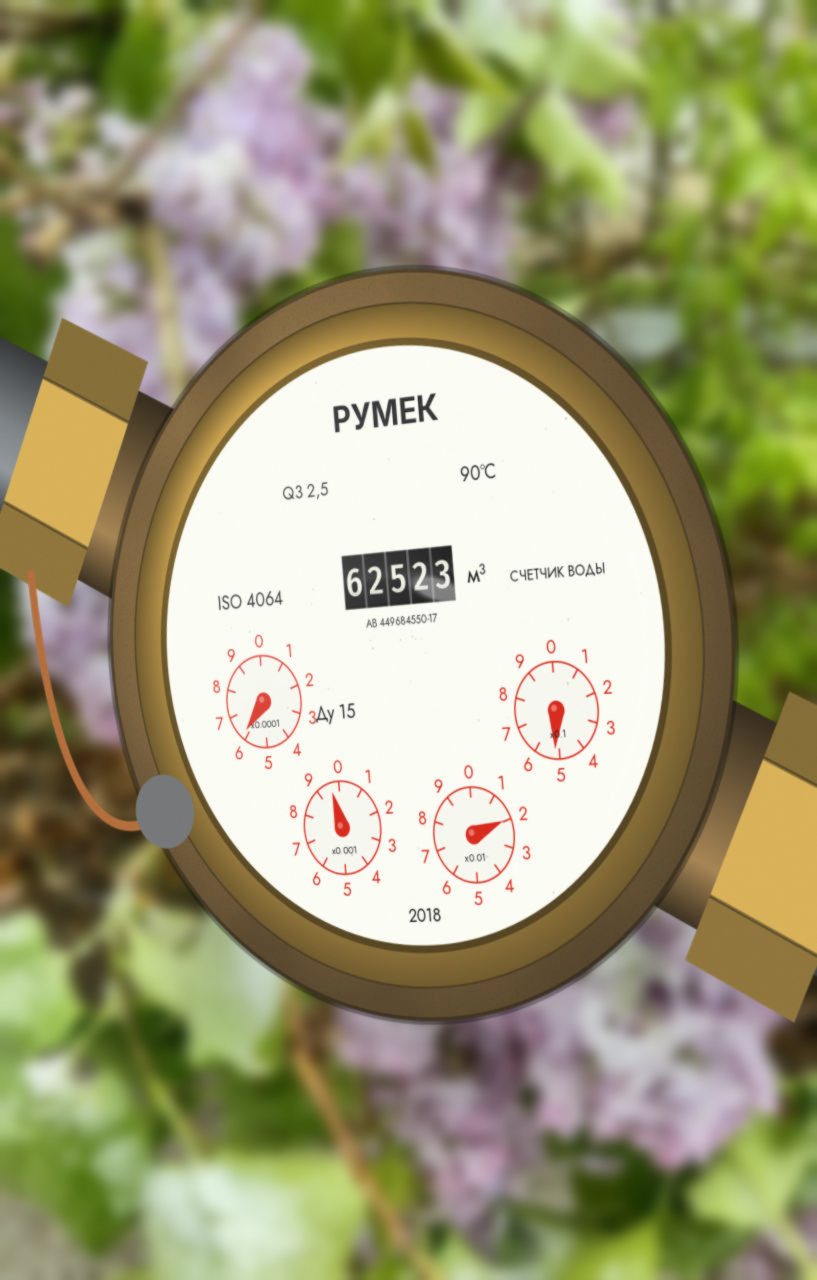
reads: value=62523.5196 unit=m³
